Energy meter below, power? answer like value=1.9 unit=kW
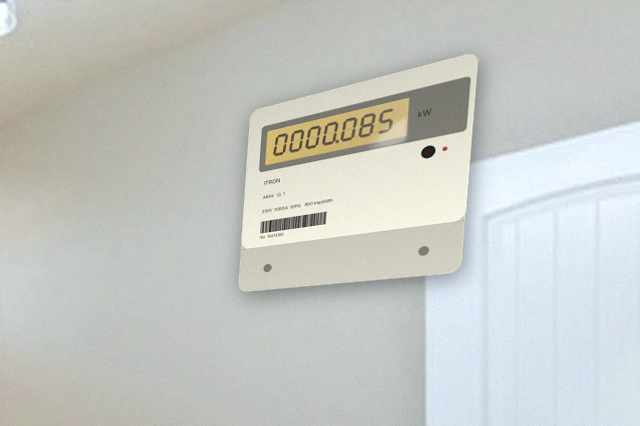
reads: value=0.085 unit=kW
